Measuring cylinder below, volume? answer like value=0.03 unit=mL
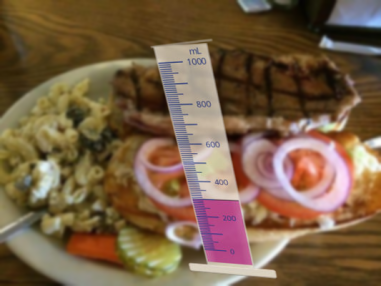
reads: value=300 unit=mL
